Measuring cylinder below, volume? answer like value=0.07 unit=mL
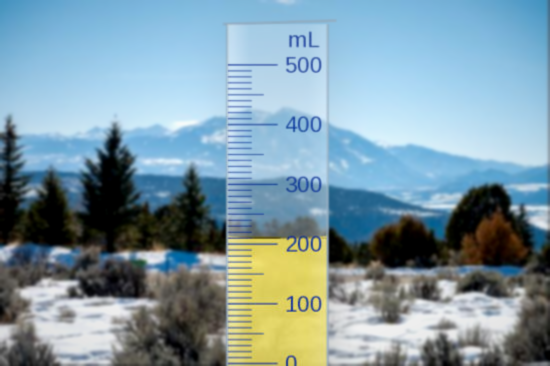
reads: value=210 unit=mL
